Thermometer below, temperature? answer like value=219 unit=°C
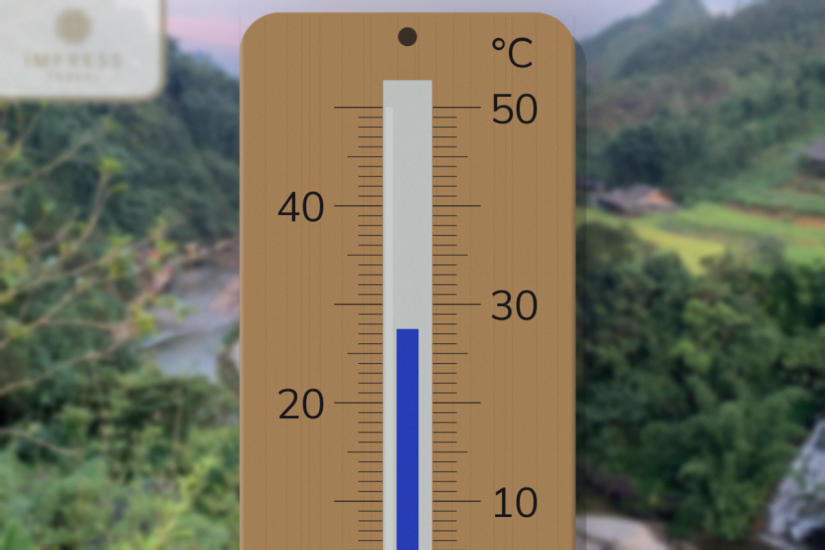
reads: value=27.5 unit=°C
